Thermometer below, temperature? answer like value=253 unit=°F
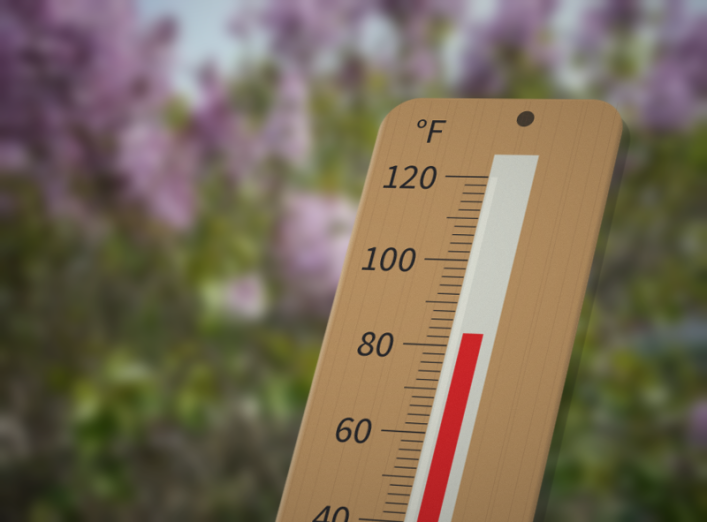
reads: value=83 unit=°F
